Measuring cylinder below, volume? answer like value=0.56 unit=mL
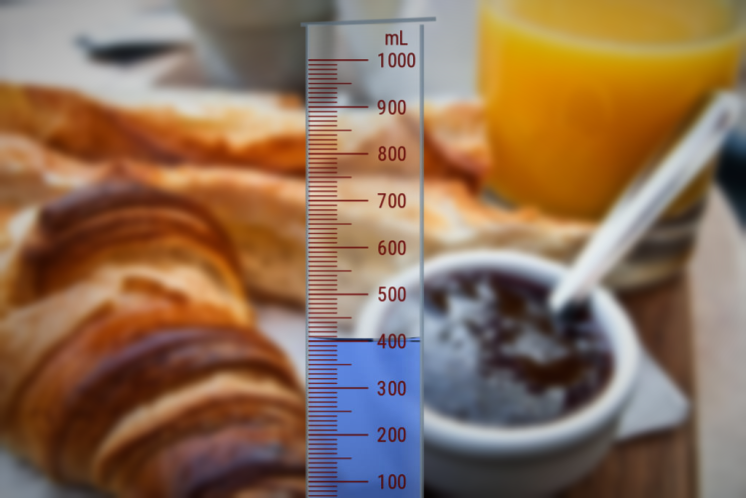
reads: value=400 unit=mL
